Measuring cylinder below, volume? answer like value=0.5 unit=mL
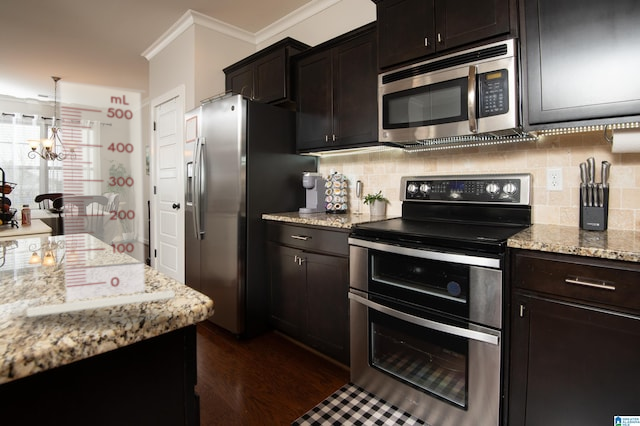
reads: value=50 unit=mL
